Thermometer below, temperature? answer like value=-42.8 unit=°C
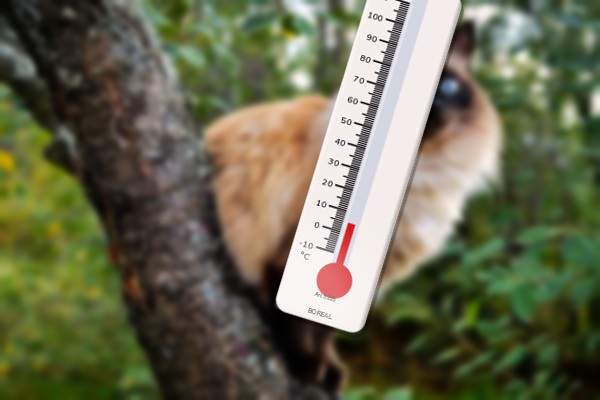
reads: value=5 unit=°C
